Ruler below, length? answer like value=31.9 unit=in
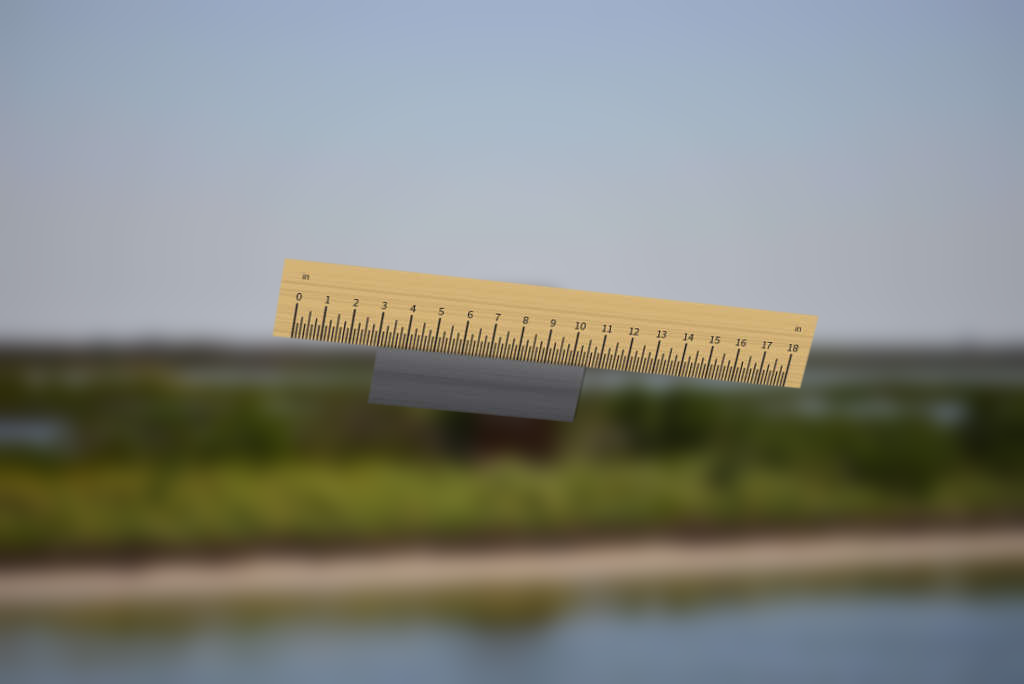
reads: value=7.5 unit=in
